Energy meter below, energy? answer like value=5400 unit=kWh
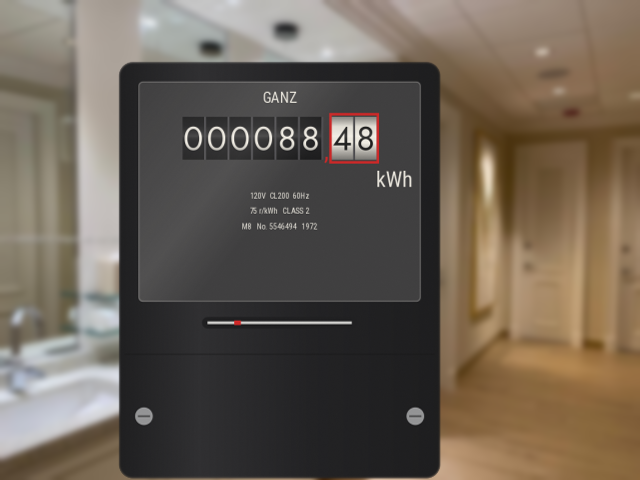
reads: value=88.48 unit=kWh
